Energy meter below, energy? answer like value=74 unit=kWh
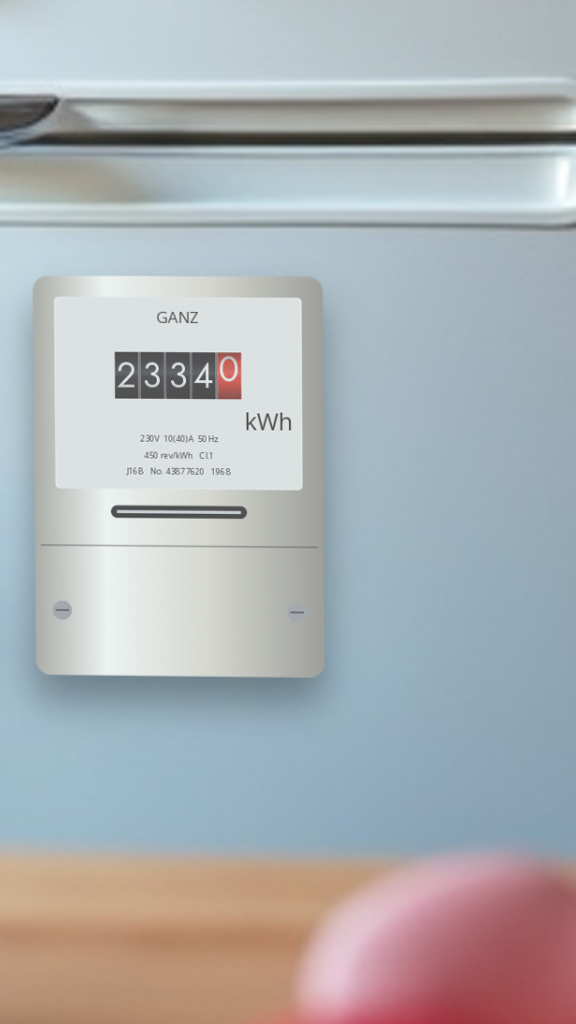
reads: value=2334.0 unit=kWh
